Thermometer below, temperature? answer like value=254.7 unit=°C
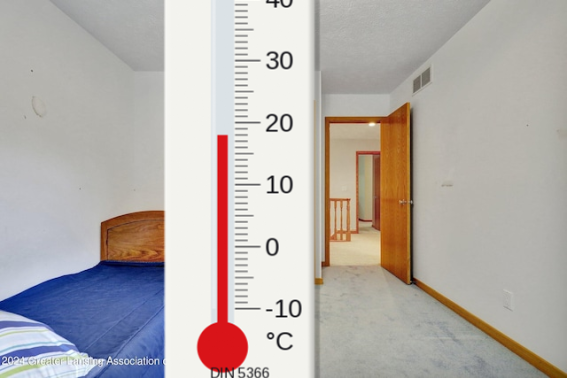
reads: value=18 unit=°C
